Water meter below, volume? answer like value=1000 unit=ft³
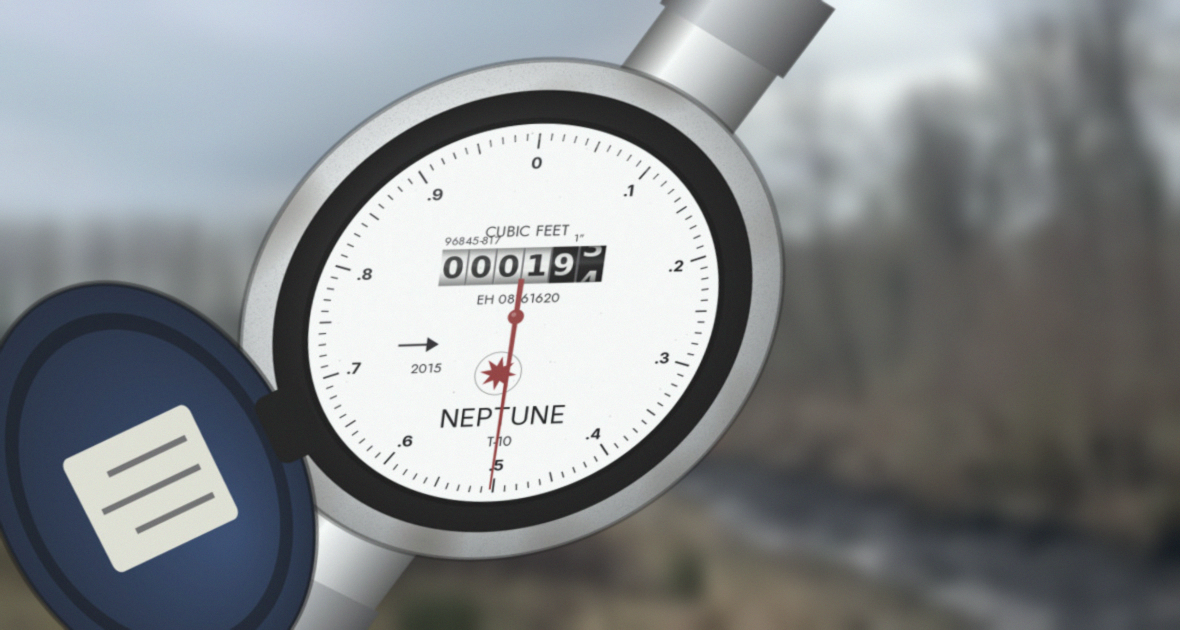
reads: value=193.50 unit=ft³
